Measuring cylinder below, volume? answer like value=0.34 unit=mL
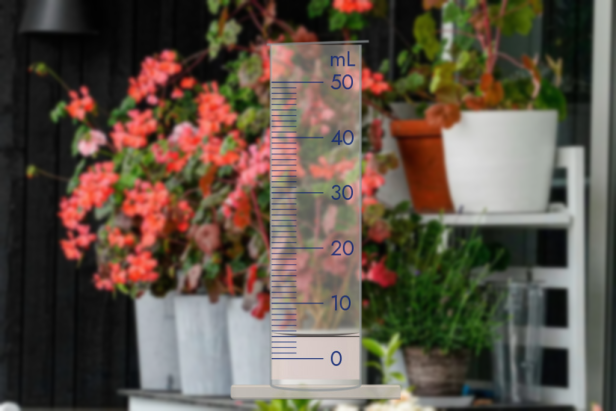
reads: value=4 unit=mL
